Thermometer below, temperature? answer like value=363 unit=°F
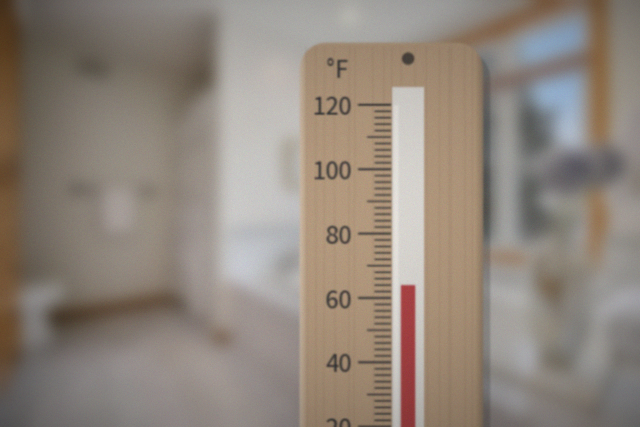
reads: value=64 unit=°F
